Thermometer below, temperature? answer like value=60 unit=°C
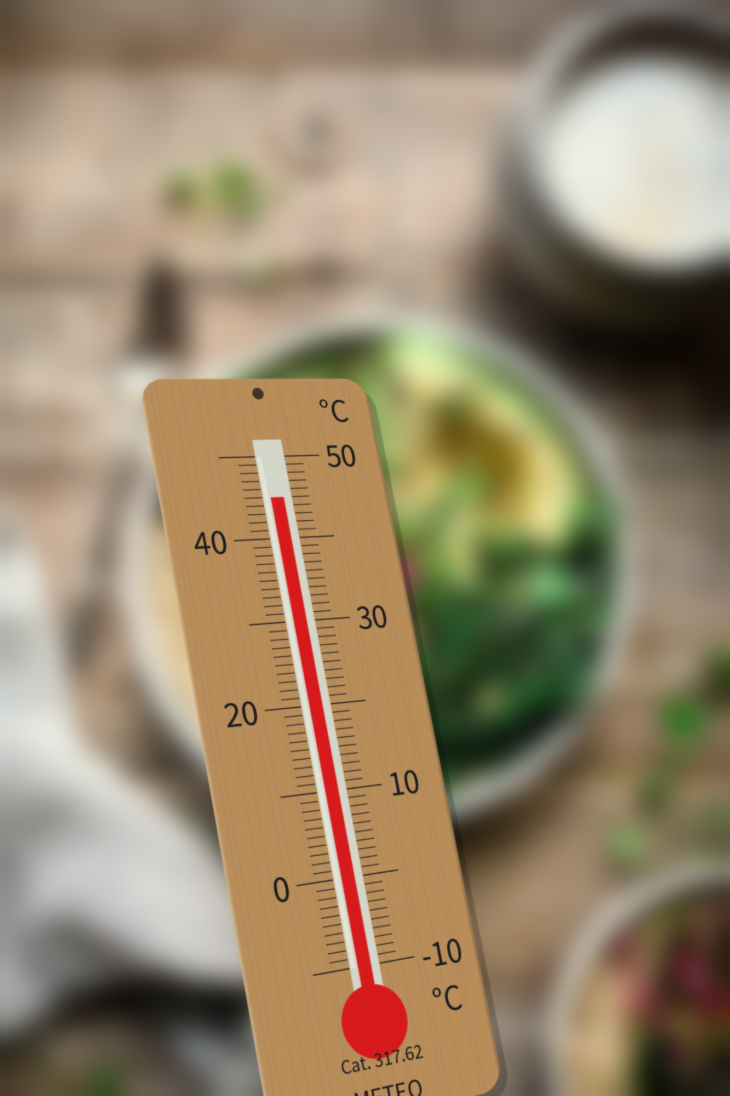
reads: value=45 unit=°C
